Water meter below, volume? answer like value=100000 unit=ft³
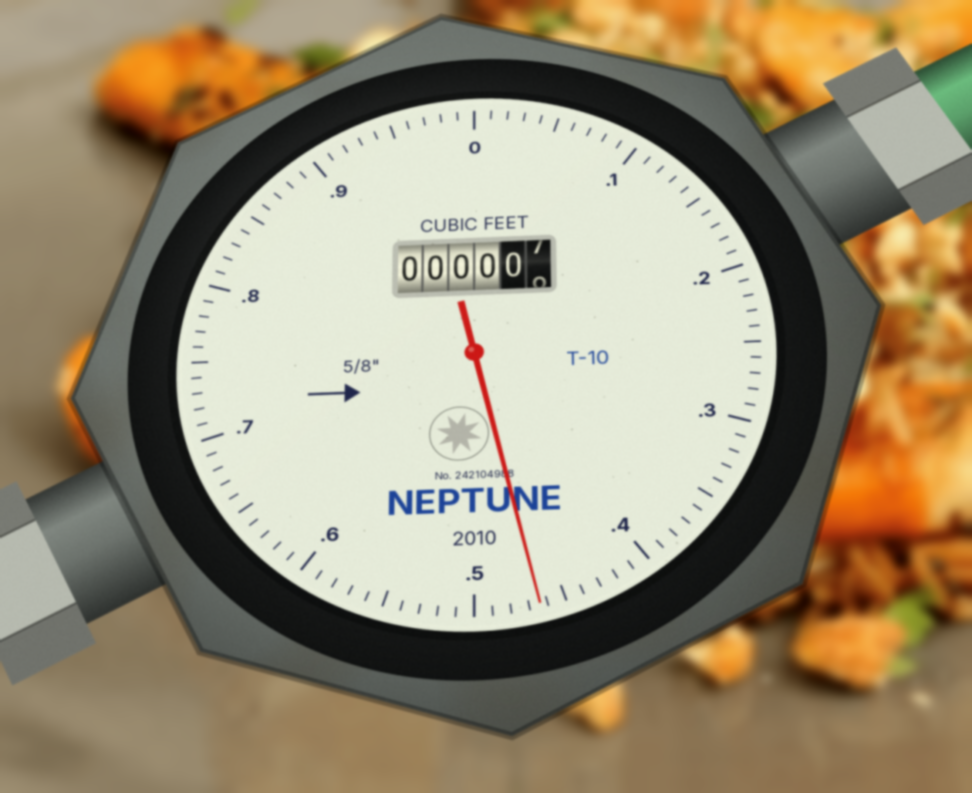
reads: value=7.46 unit=ft³
